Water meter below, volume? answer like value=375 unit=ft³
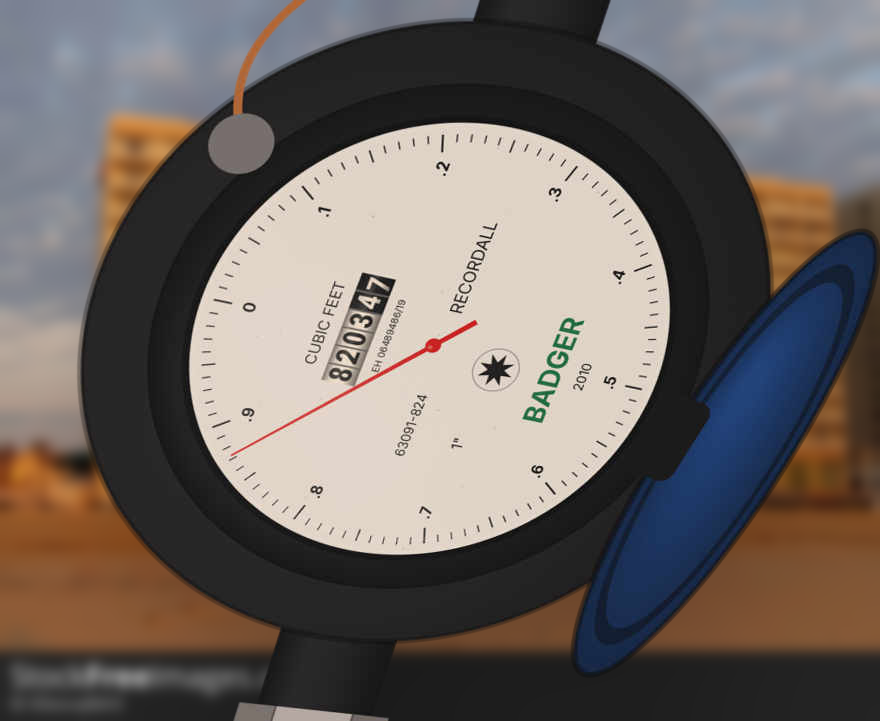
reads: value=820346.87 unit=ft³
